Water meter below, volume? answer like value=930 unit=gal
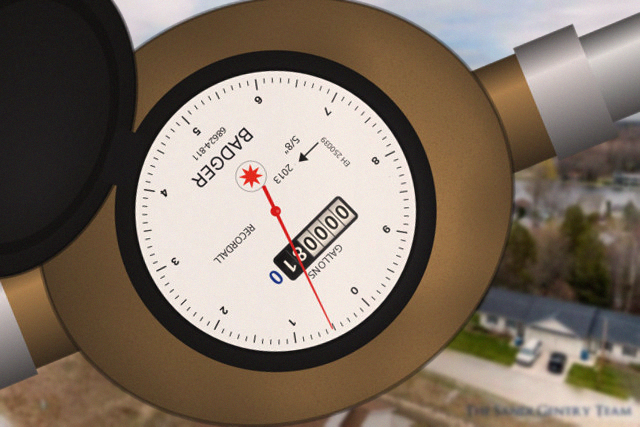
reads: value=810.5 unit=gal
